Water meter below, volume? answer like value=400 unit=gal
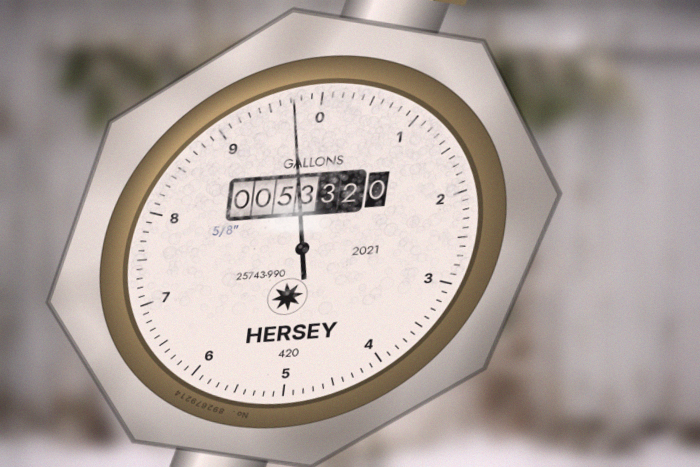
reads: value=53319.7 unit=gal
